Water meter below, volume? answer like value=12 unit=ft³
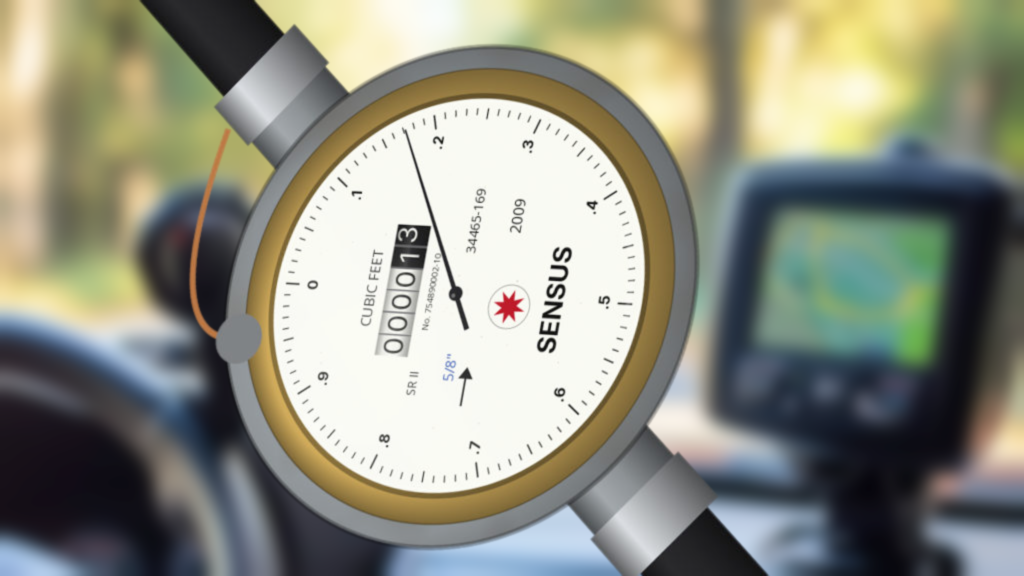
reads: value=13.17 unit=ft³
